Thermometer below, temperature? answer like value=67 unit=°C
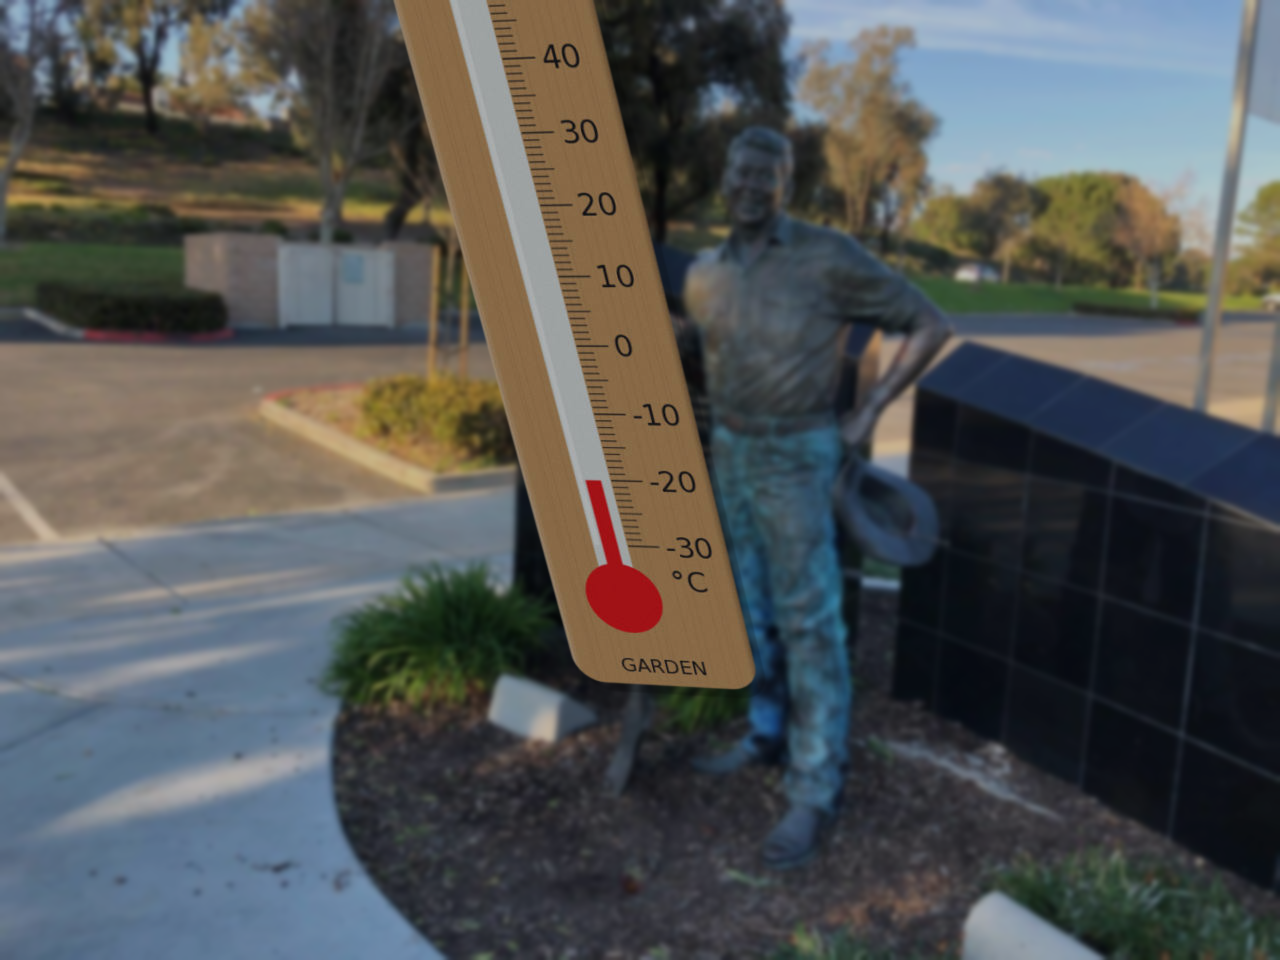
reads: value=-20 unit=°C
